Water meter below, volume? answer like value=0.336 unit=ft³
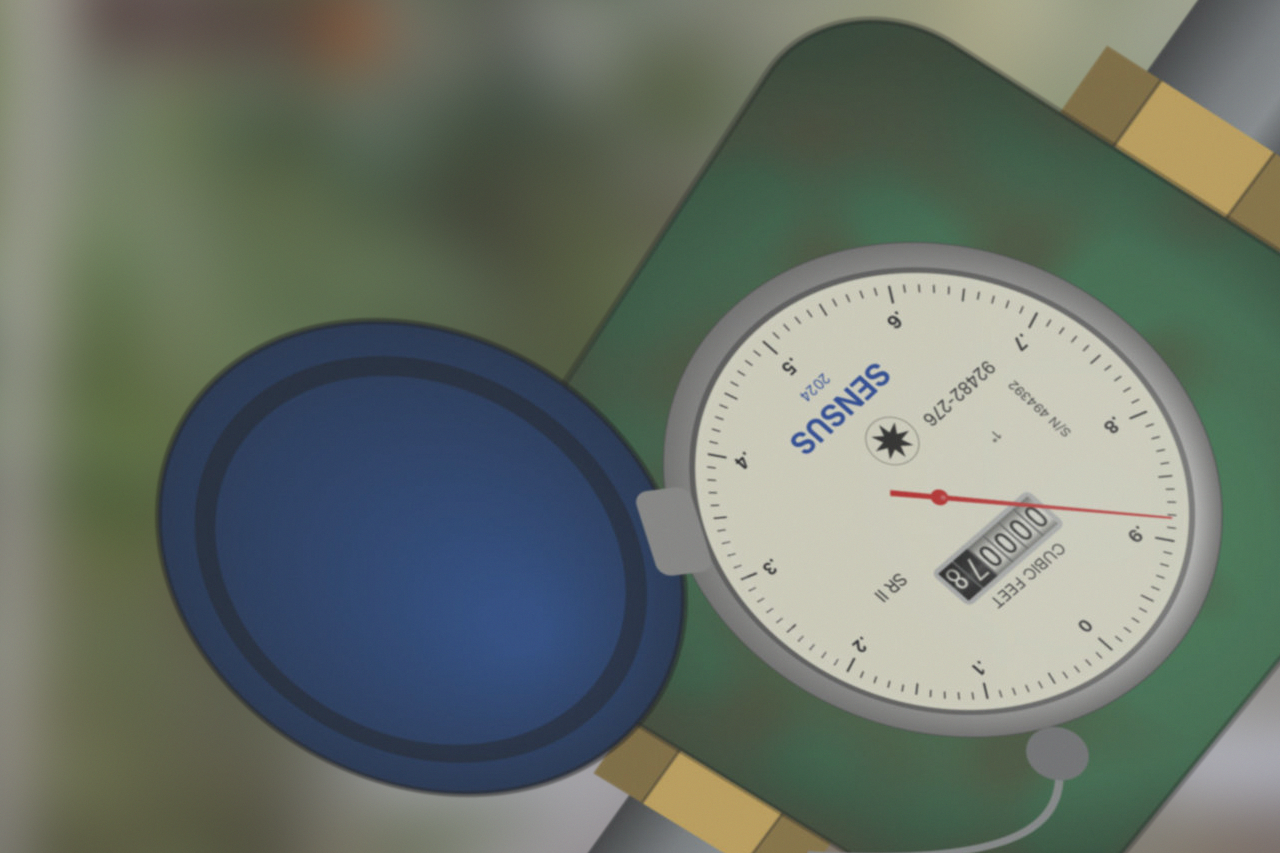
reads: value=77.88 unit=ft³
